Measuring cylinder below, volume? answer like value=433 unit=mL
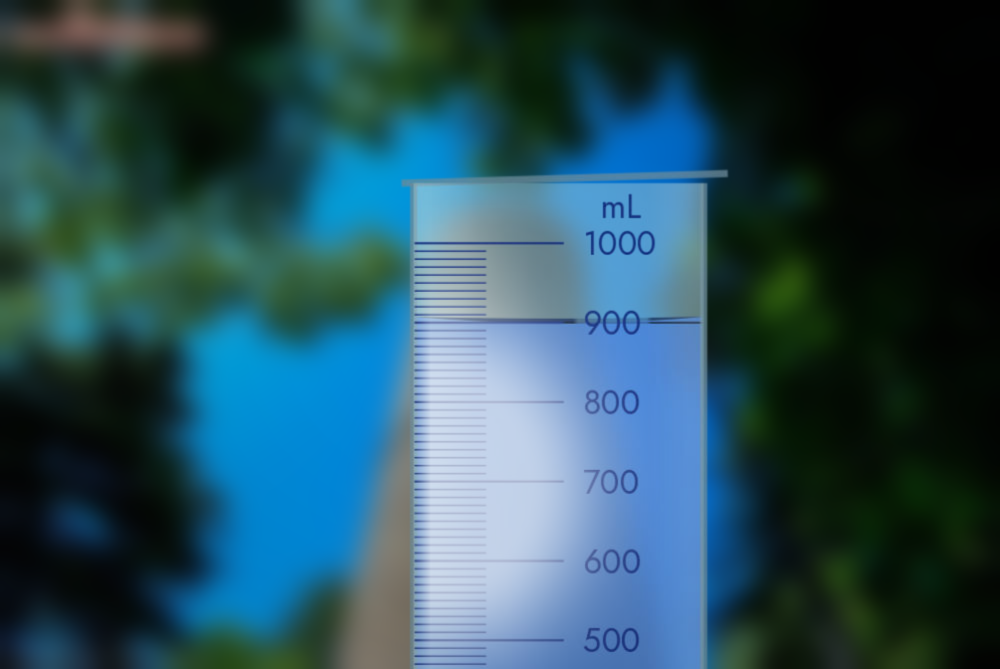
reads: value=900 unit=mL
